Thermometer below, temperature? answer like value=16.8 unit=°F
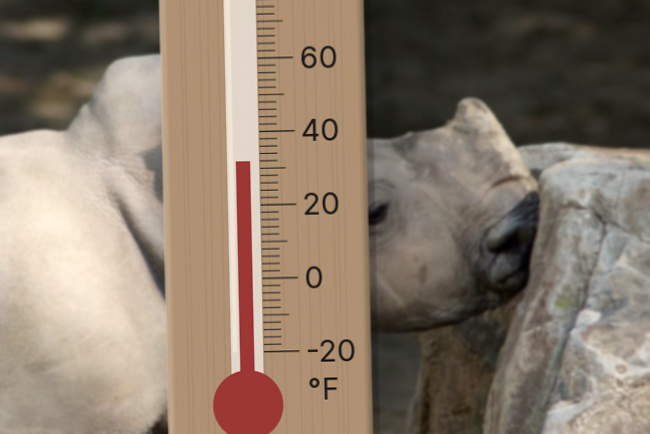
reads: value=32 unit=°F
